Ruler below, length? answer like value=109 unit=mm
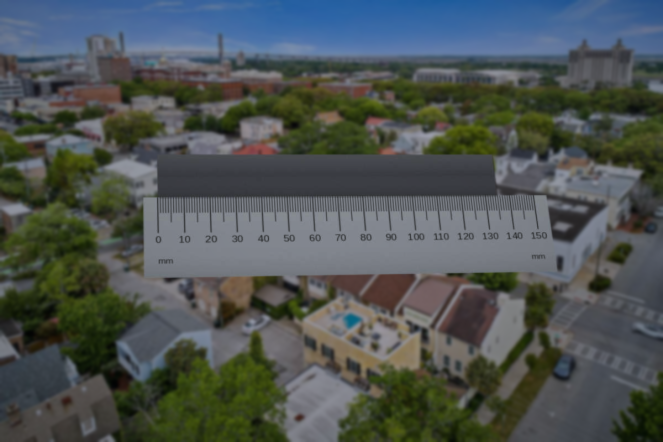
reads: value=135 unit=mm
